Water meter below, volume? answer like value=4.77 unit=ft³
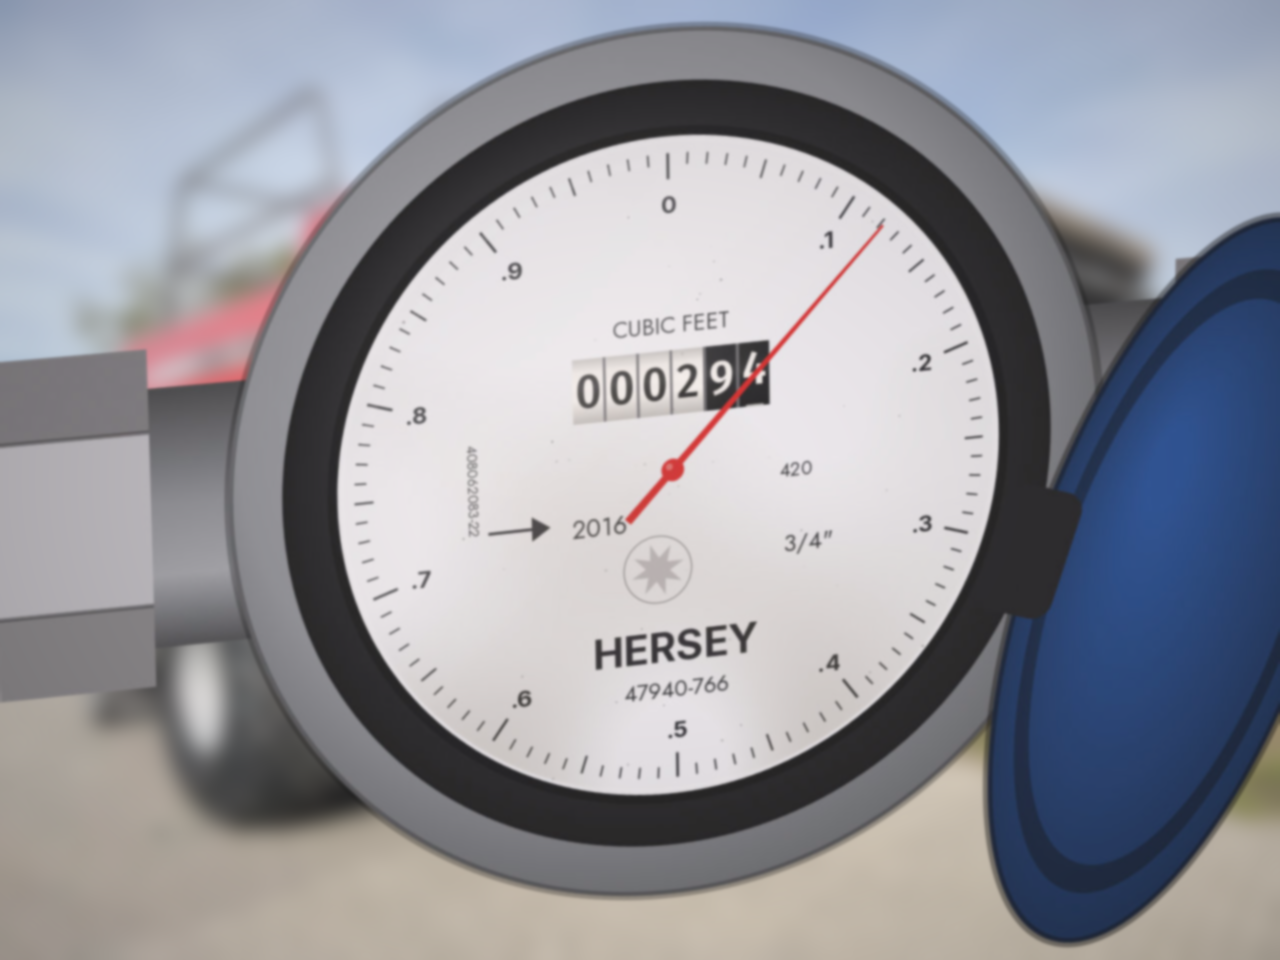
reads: value=294.12 unit=ft³
